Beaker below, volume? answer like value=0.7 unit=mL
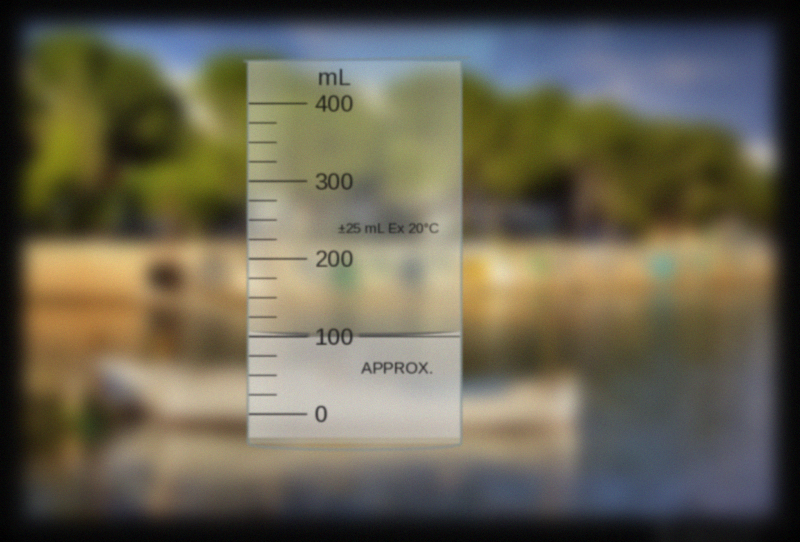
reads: value=100 unit=mL
